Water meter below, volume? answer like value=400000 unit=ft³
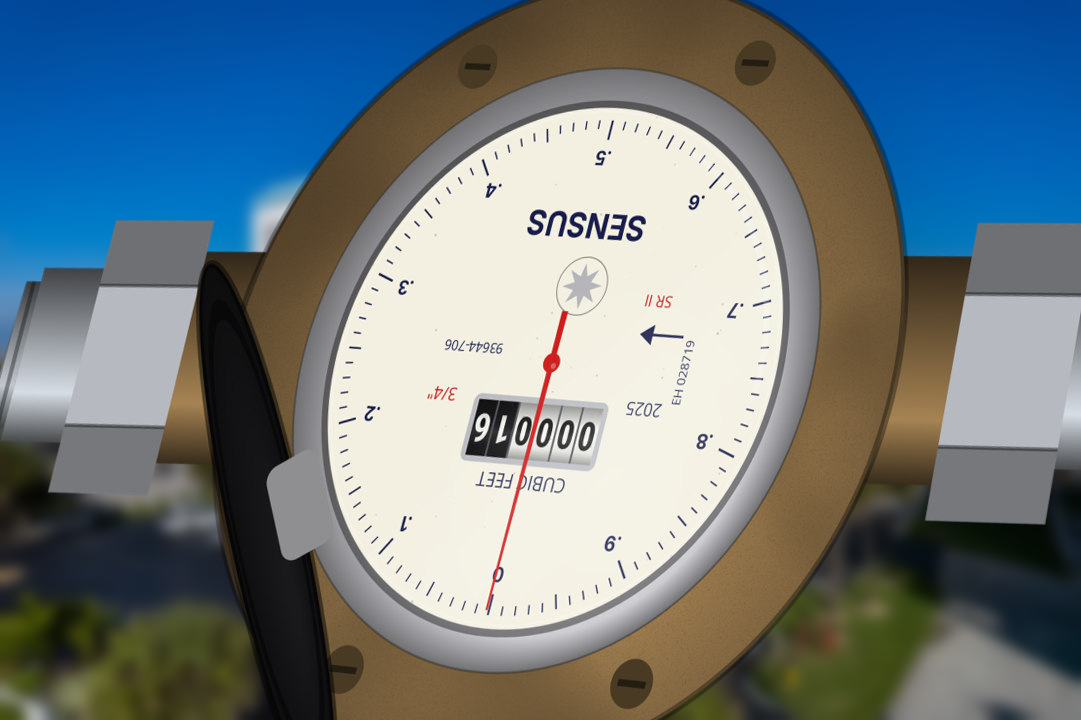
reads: value=16.00 unit=ft³
